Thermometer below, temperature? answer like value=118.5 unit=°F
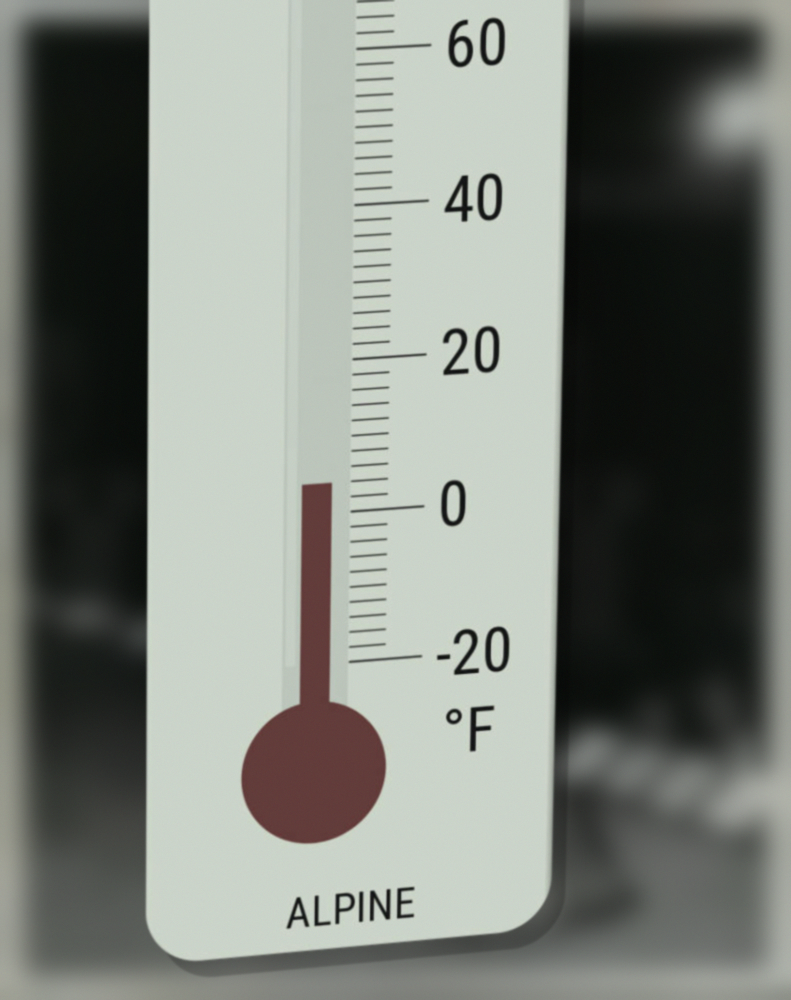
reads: value=4 unit=°F
